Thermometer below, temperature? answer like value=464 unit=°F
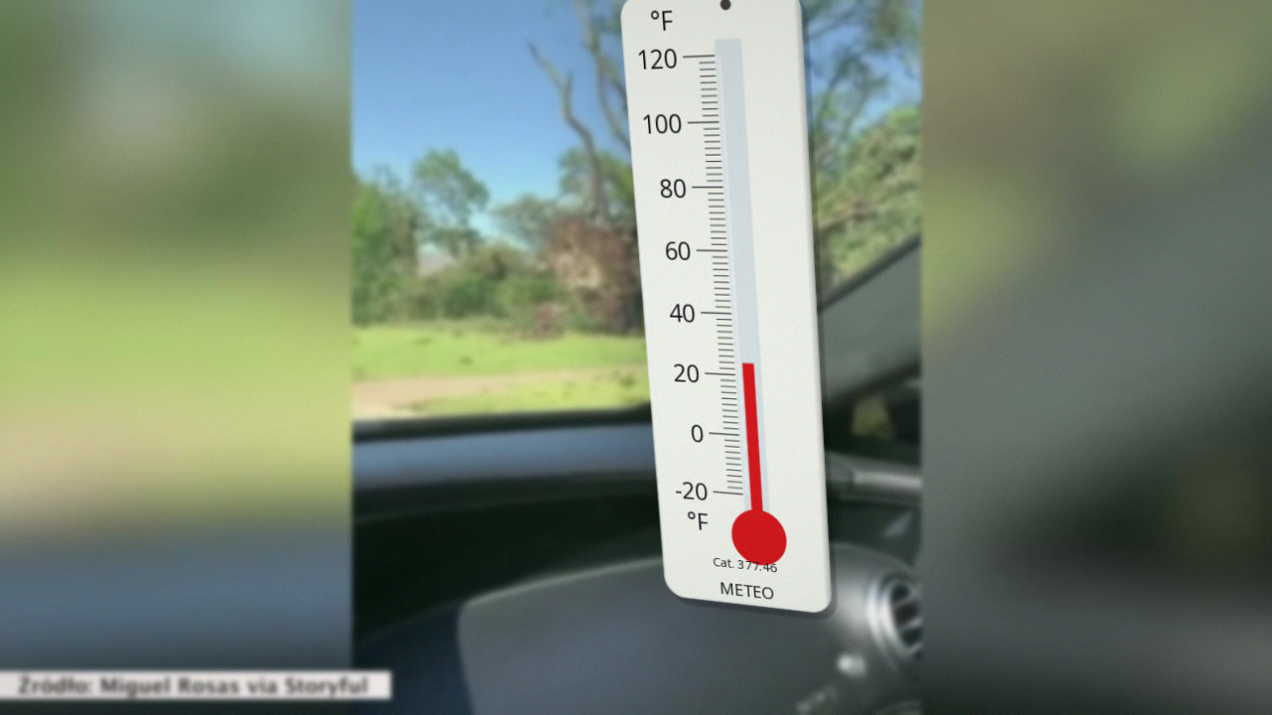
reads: value=24 unit=°F
